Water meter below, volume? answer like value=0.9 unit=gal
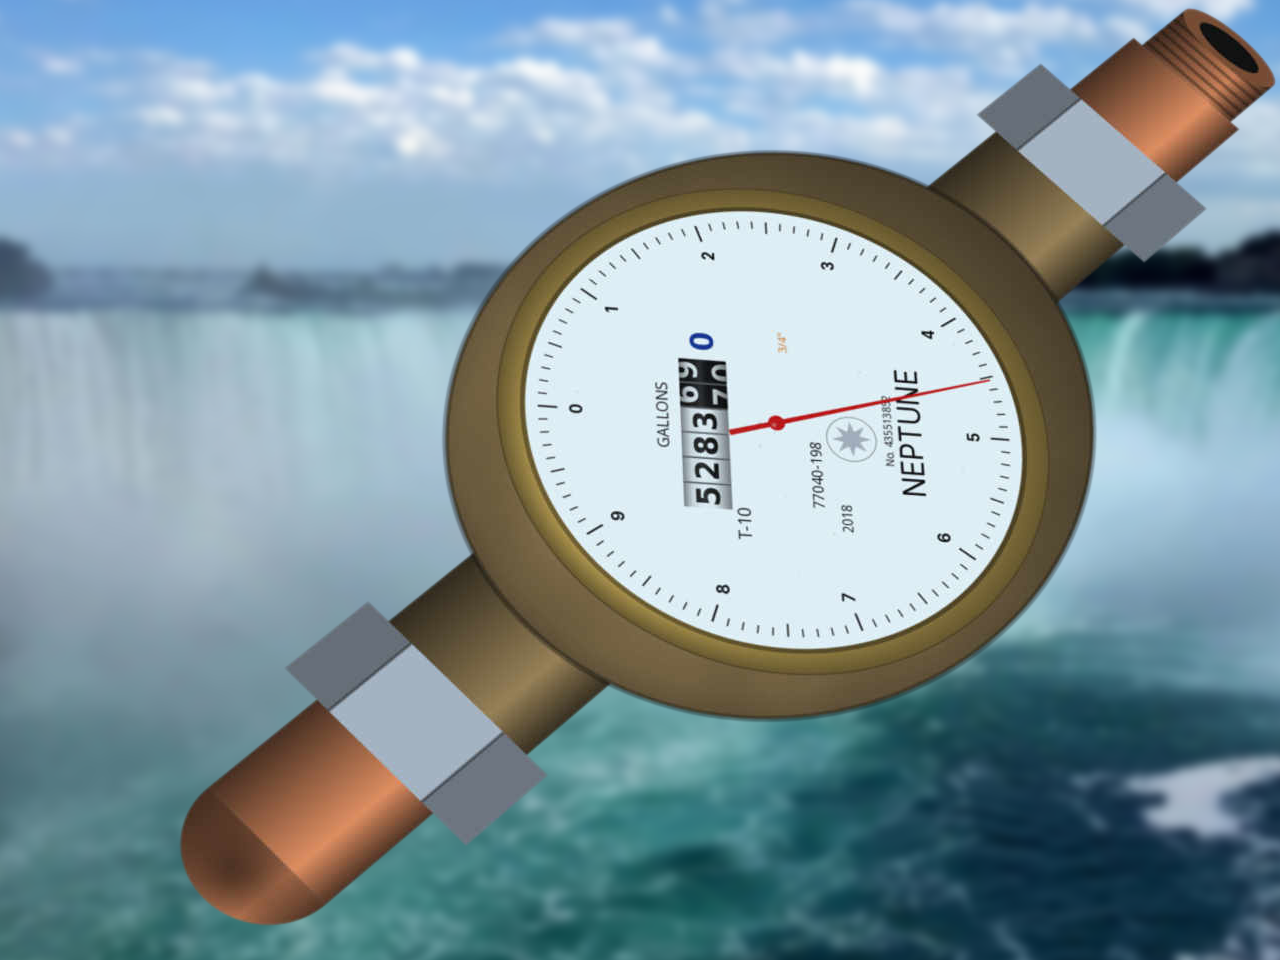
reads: value=5283694.5 unit=gal
